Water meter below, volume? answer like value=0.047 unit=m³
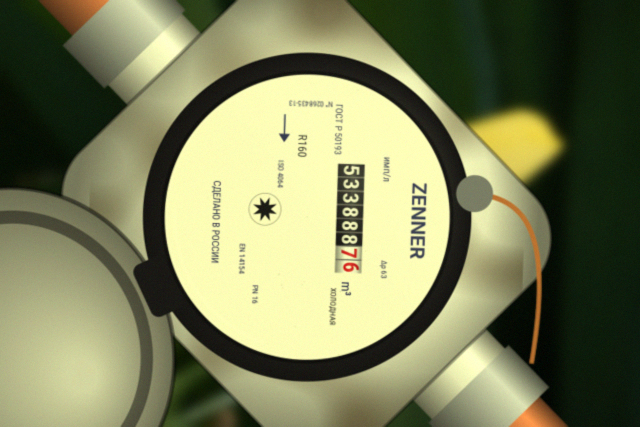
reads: value=533888.76 unit=m³
